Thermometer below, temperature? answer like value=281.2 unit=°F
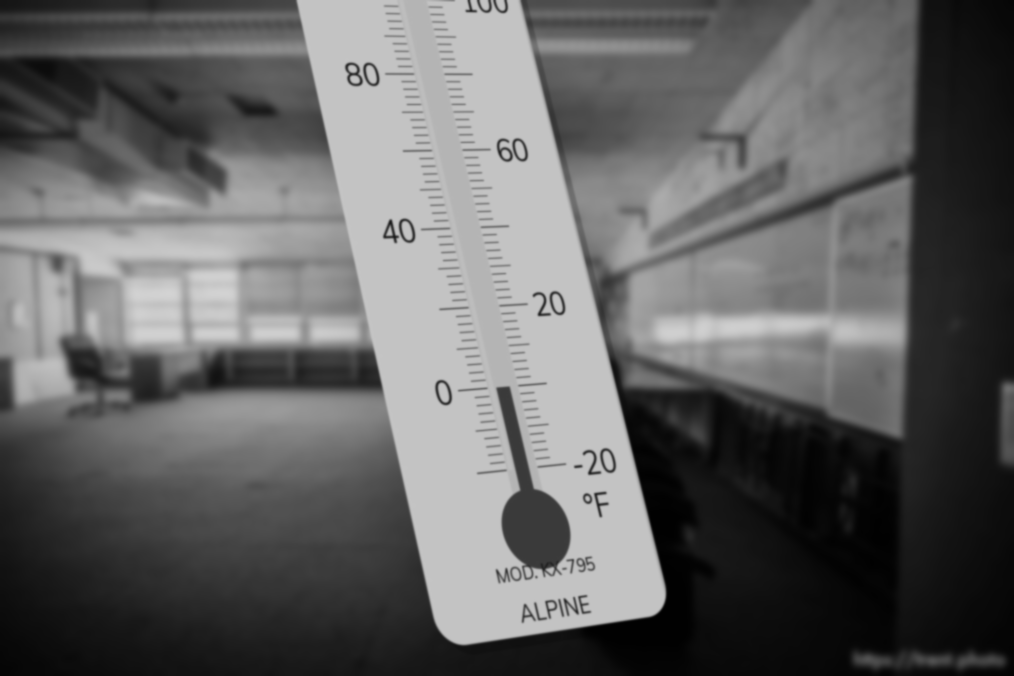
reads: value=0 unit=°F
